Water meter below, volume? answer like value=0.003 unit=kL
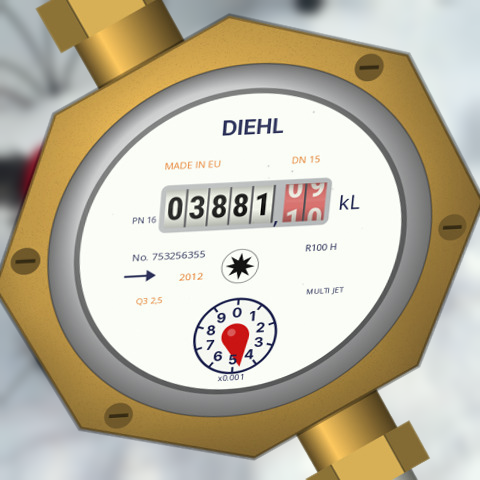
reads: value=3881.094 unit=kL
